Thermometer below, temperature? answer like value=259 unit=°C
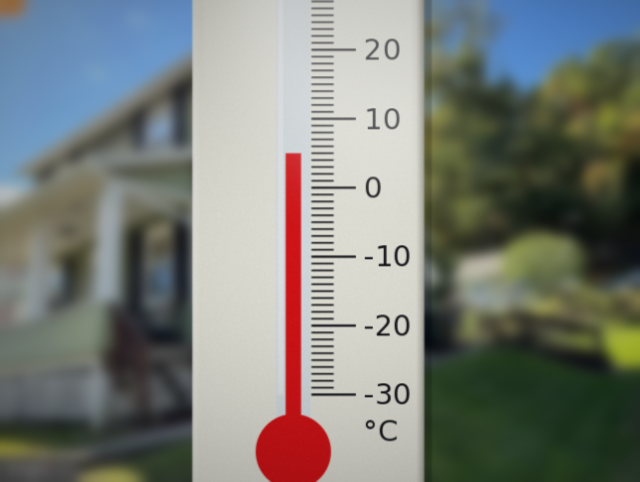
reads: value=5 unit=°C
